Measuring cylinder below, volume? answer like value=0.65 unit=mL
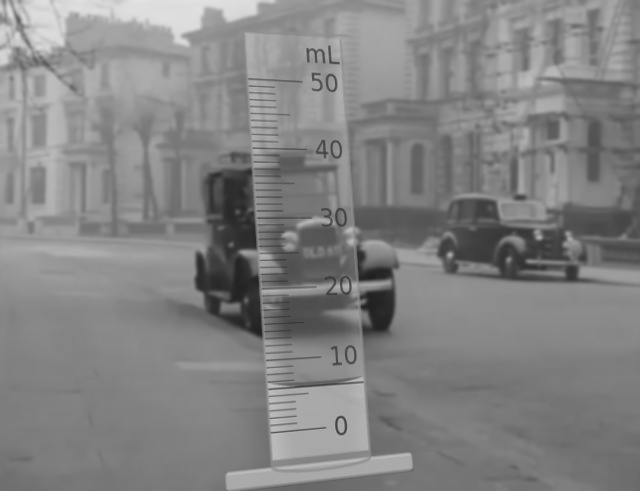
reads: value=6 unit=mL
